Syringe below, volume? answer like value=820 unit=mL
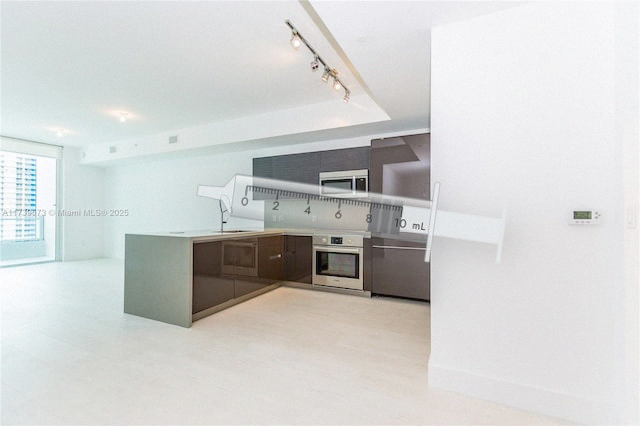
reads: value=8 unit=mL
